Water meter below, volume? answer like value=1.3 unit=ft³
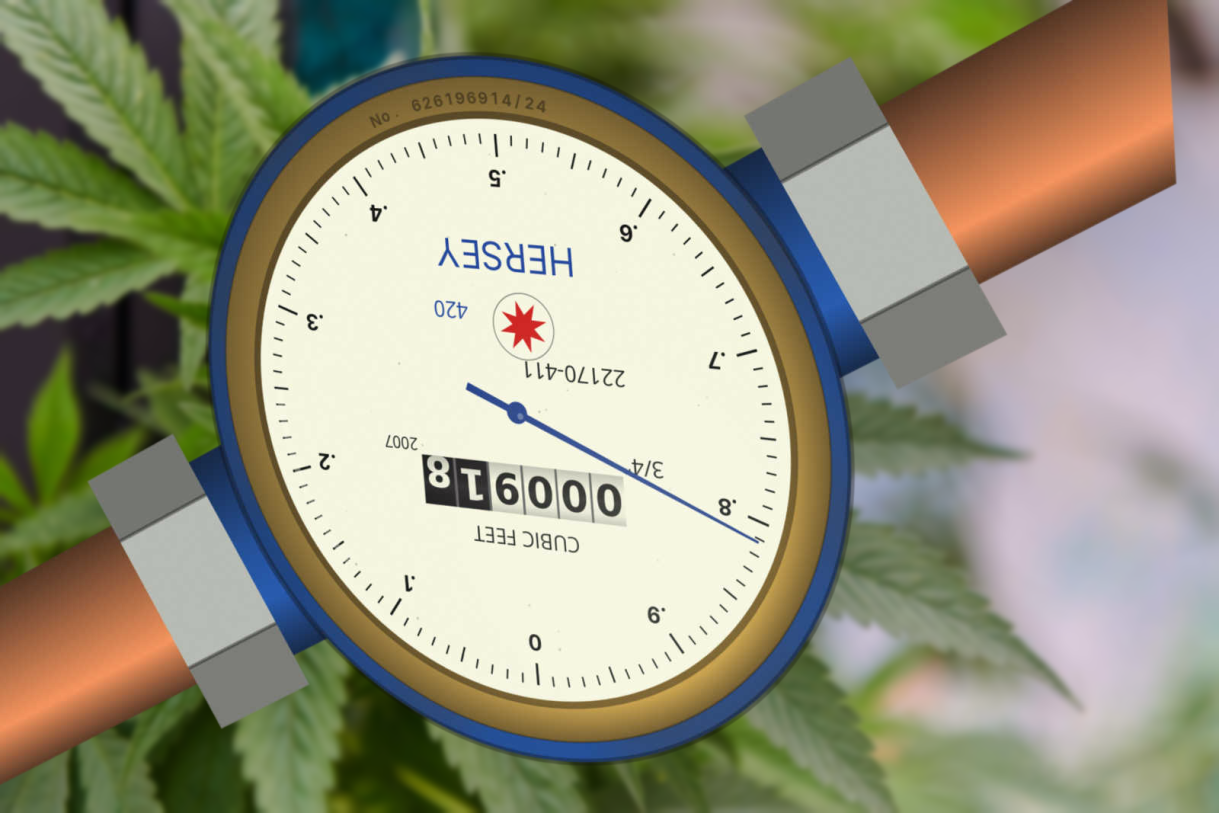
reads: value=917.81 unit=ft³
